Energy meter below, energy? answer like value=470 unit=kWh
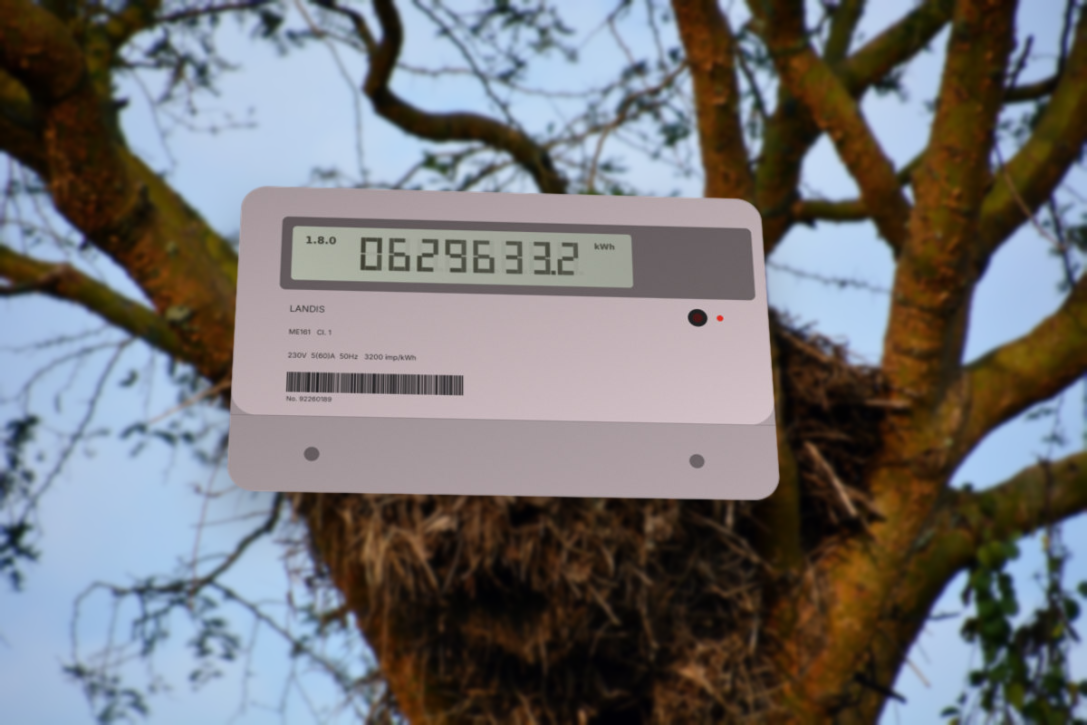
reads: value=629633.2 unit=kWh
